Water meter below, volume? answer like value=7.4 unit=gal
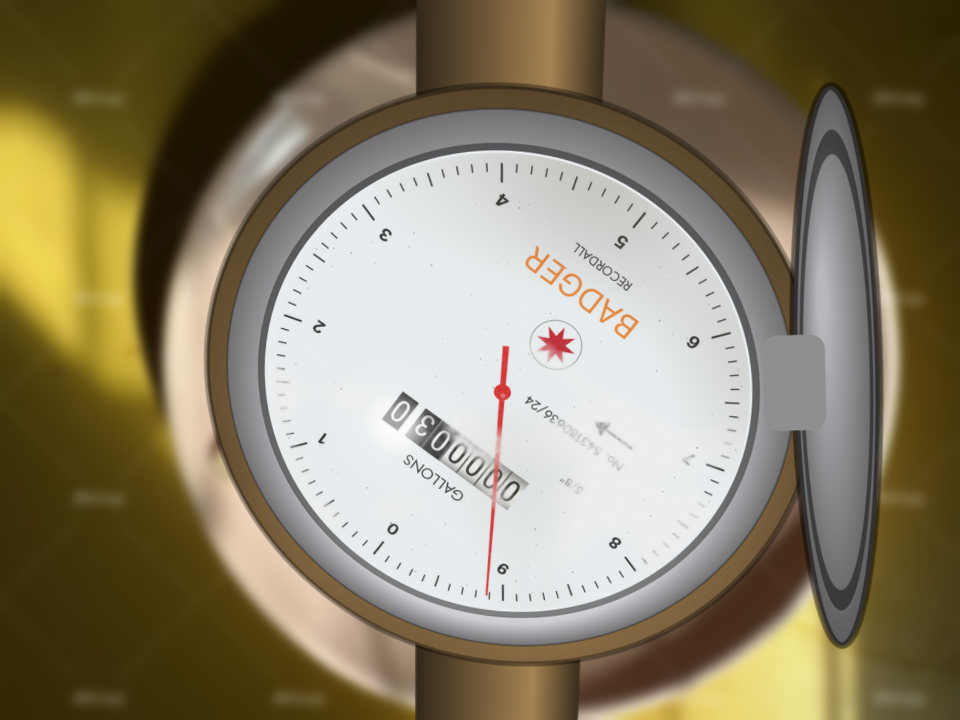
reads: value=29.1 unit=gal
